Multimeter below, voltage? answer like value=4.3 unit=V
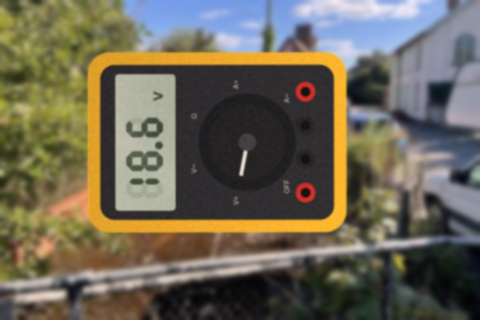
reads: value=18.6 unit=V
